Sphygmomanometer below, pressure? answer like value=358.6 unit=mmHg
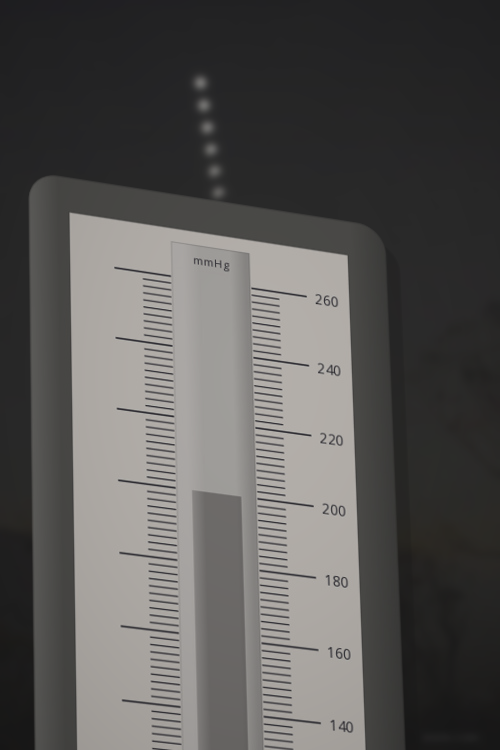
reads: value=200 unit=mmHg
